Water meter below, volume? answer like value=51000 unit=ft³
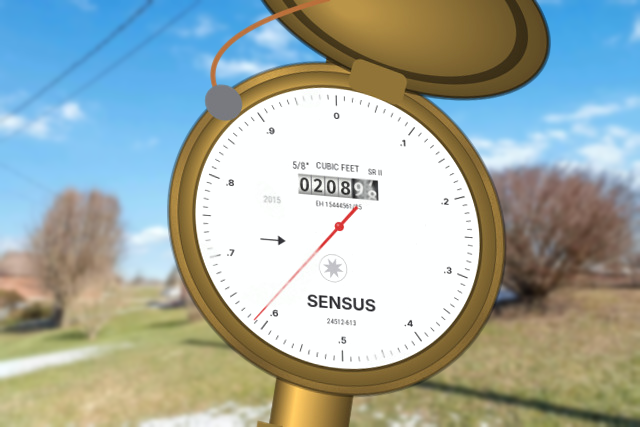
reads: value=20897.61 unit=ft³
